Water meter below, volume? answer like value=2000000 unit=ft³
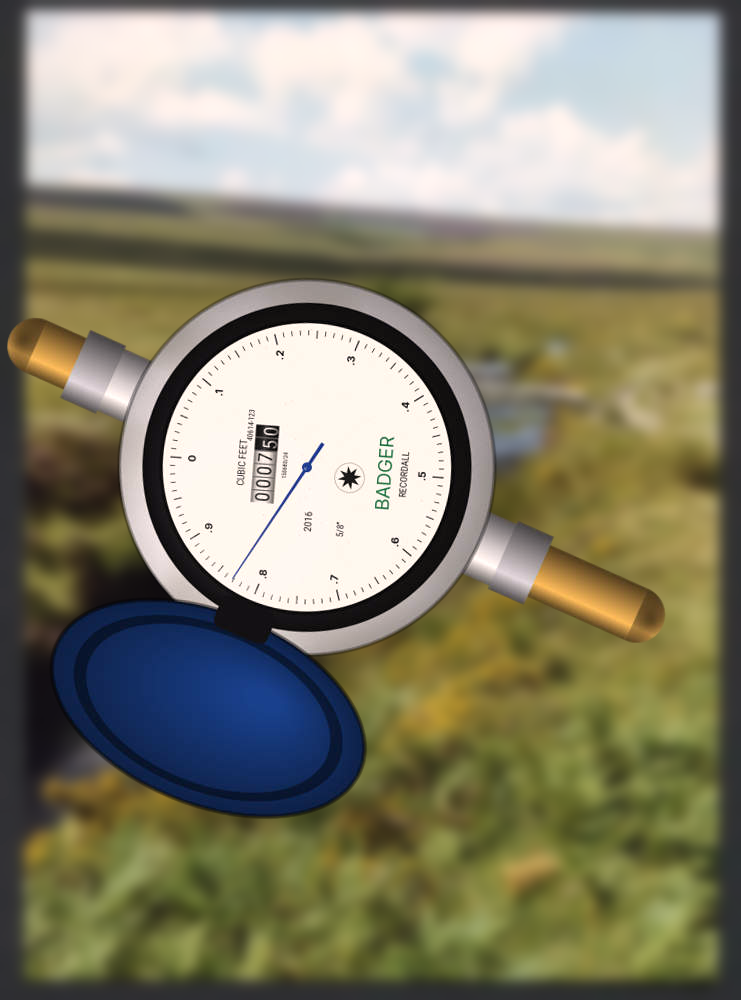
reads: value=749.83 unit=ft³
